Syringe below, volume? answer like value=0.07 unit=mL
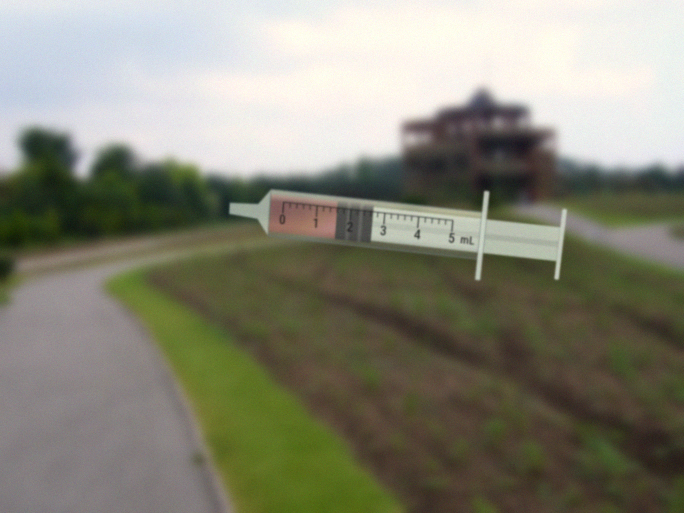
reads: value=1.6 unit=mL
